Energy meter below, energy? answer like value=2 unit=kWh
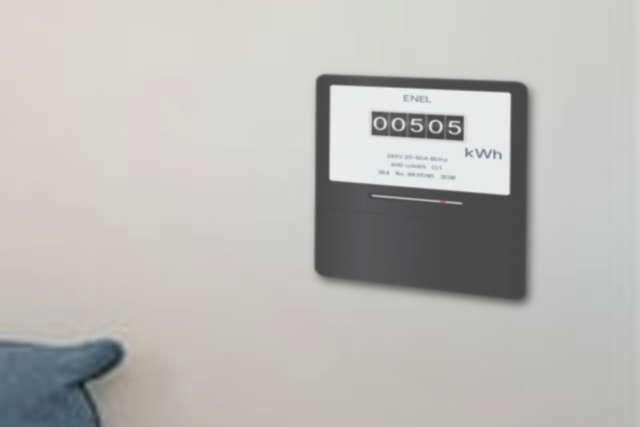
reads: value=505 unit=kWh
